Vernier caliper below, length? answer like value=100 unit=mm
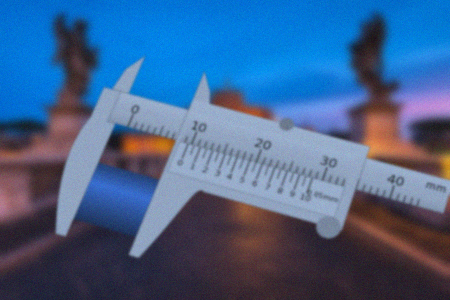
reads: value=9.5 unit=mm
